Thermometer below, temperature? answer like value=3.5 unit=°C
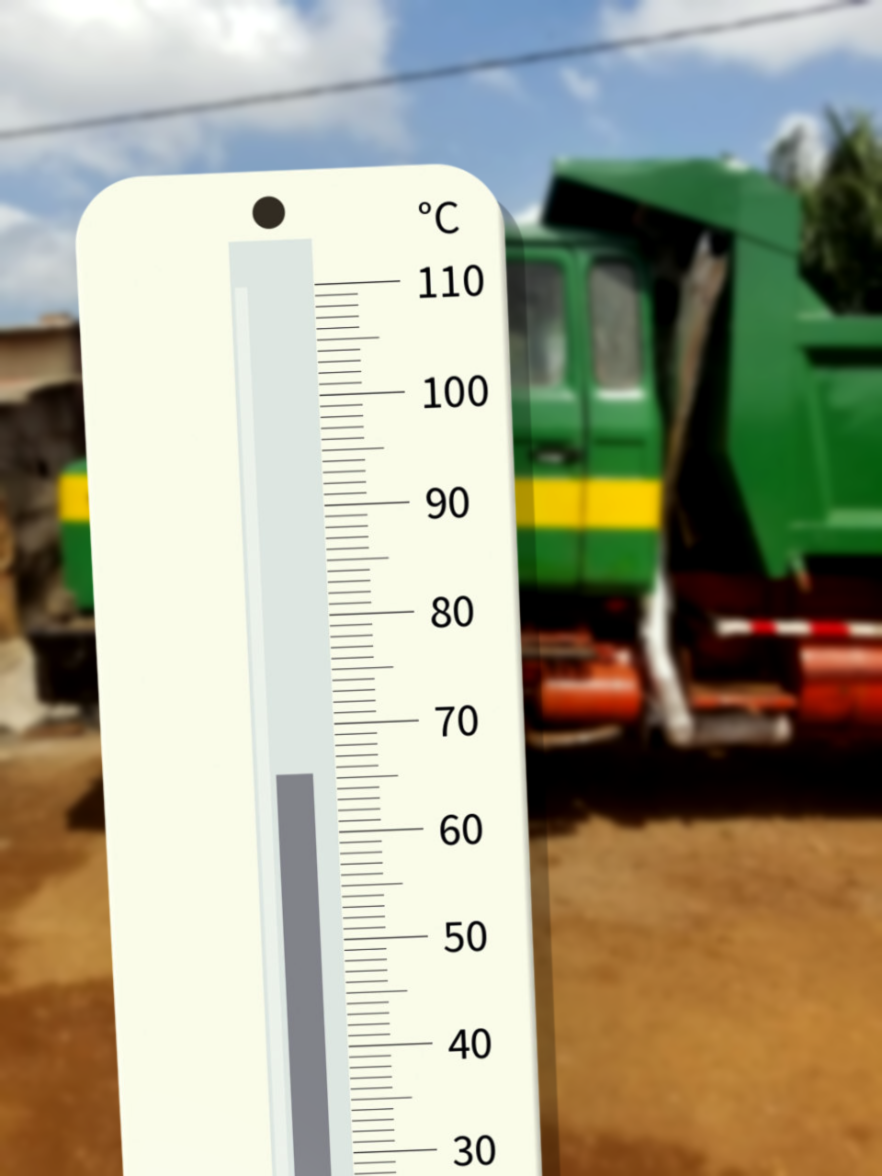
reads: value=65.5 unit=°C
